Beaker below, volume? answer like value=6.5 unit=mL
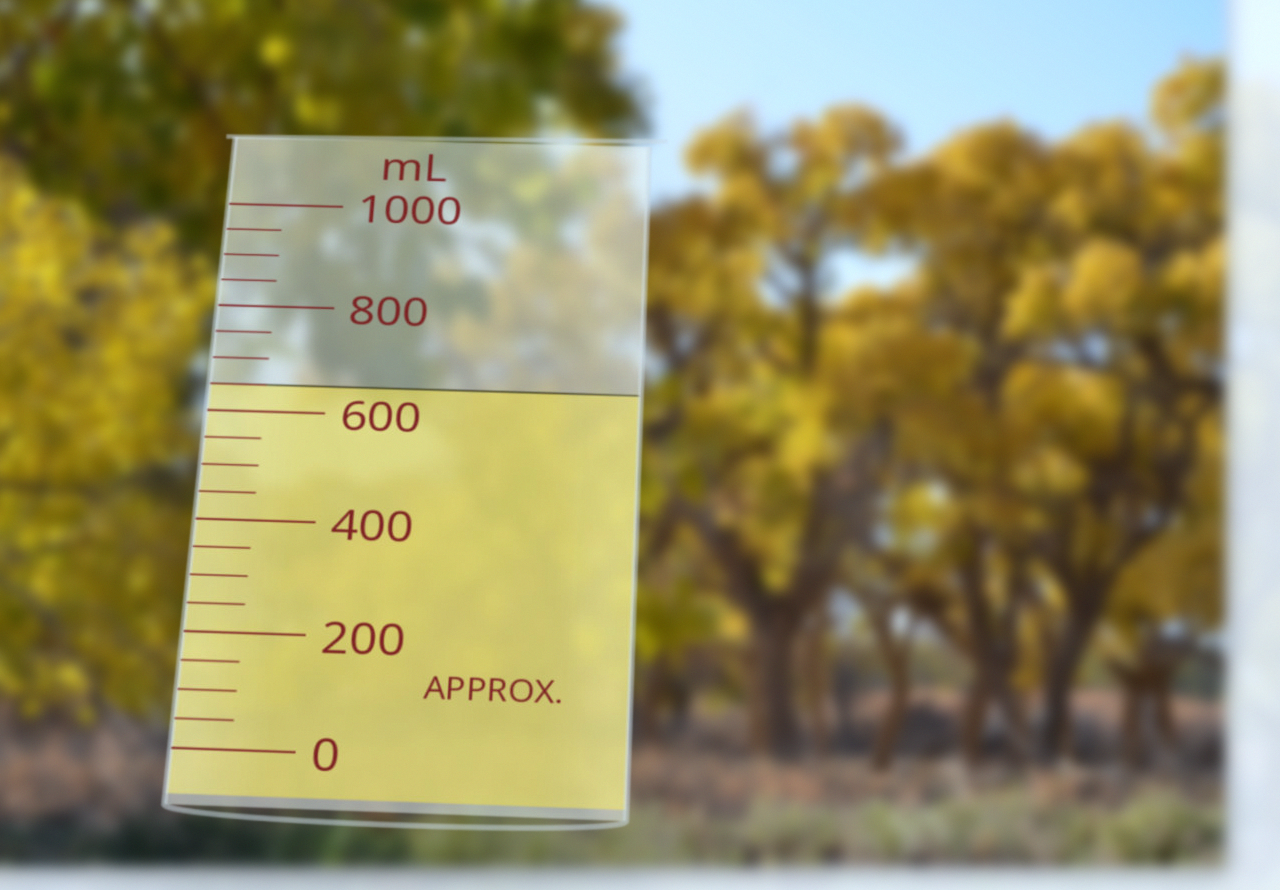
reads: value=650 unit=mL
